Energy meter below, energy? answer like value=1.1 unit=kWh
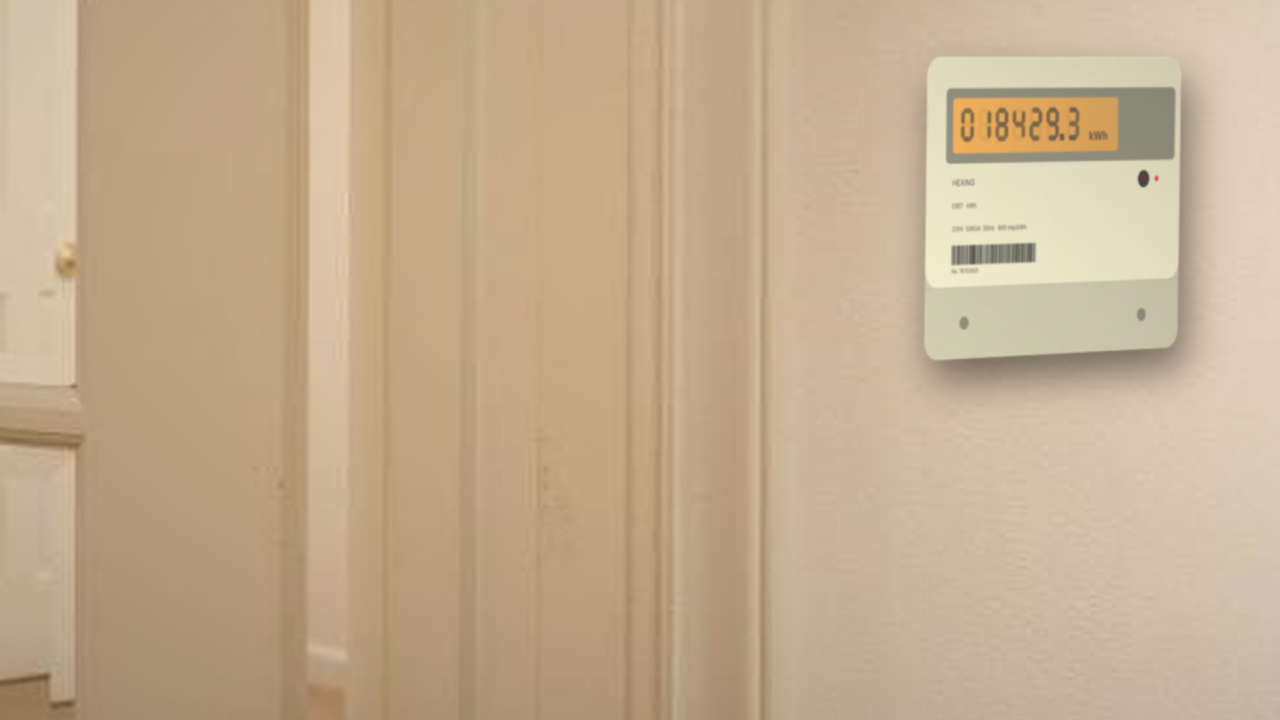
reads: value=18429.3 unit=kWh
